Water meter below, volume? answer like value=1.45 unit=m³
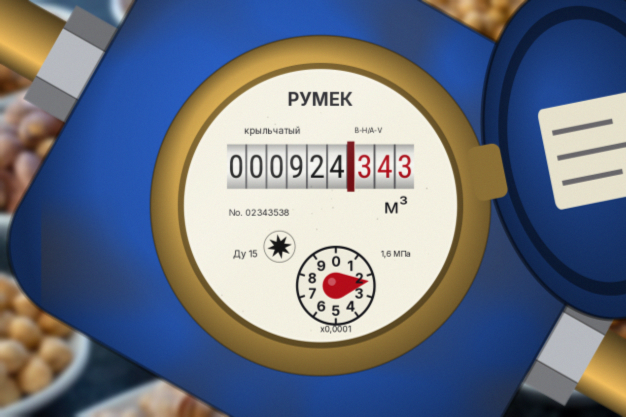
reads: value=924.3432 unit=m³
